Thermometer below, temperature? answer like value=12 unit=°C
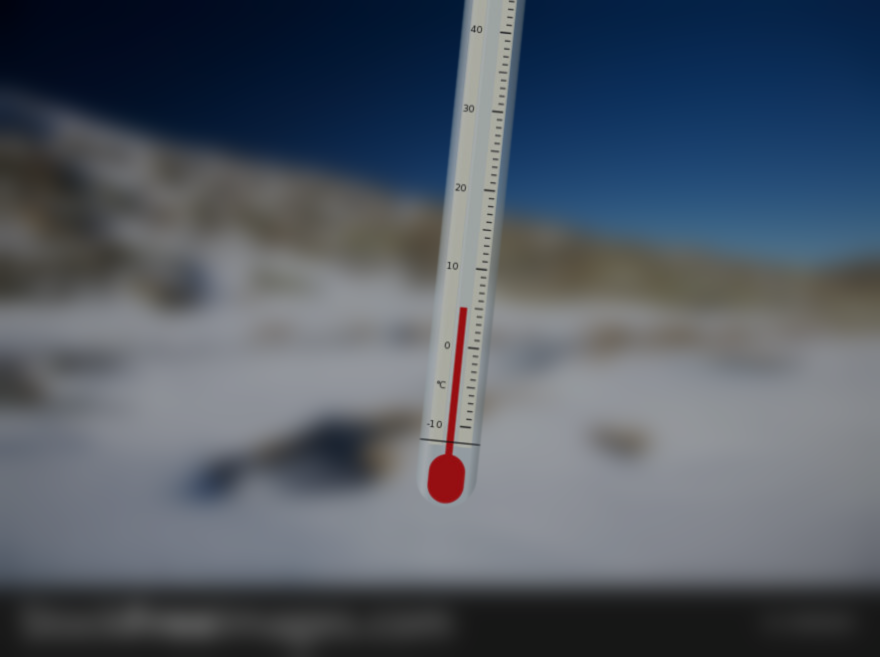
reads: value=5 unit=°C
